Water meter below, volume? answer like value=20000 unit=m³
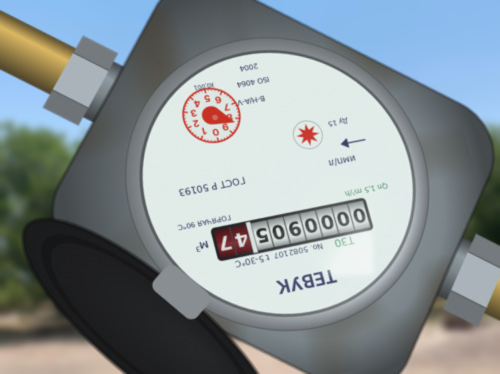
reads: value=905.478 unit=m³
